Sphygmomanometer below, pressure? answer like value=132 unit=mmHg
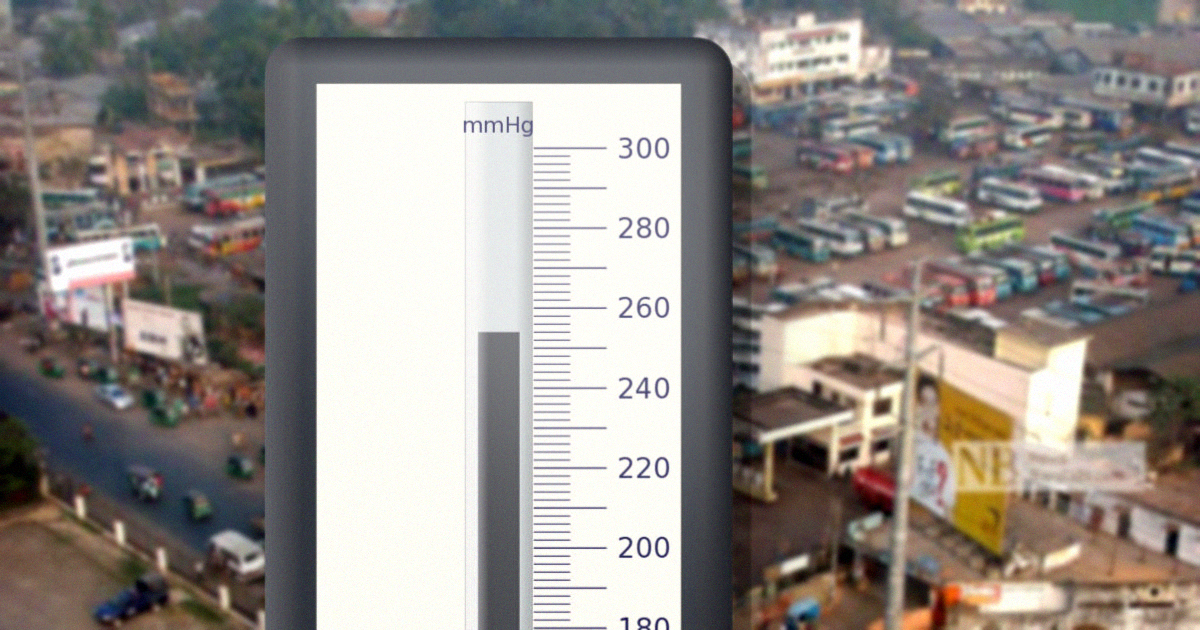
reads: value=254 unit=mmHg
